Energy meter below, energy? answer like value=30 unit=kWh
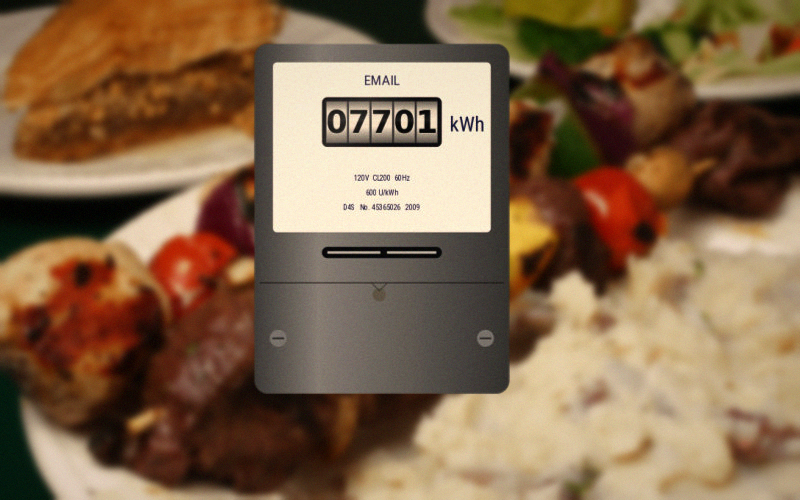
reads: value=7701 unit=kWh
